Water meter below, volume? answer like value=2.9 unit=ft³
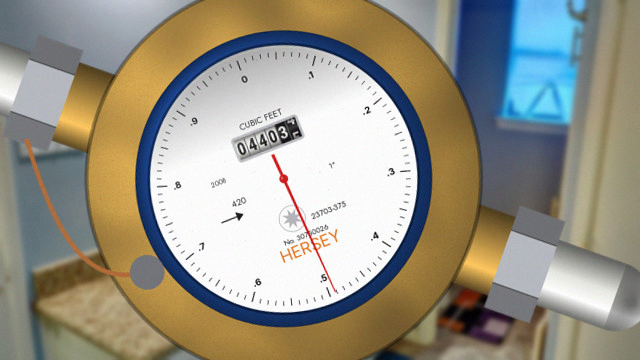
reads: value=44034.49 unit=ft³
